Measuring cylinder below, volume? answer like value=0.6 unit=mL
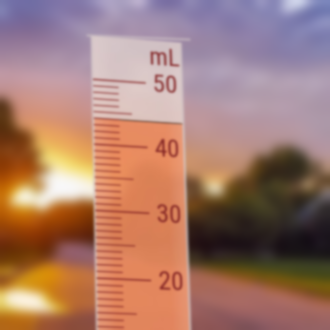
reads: value=44 unit=mL
